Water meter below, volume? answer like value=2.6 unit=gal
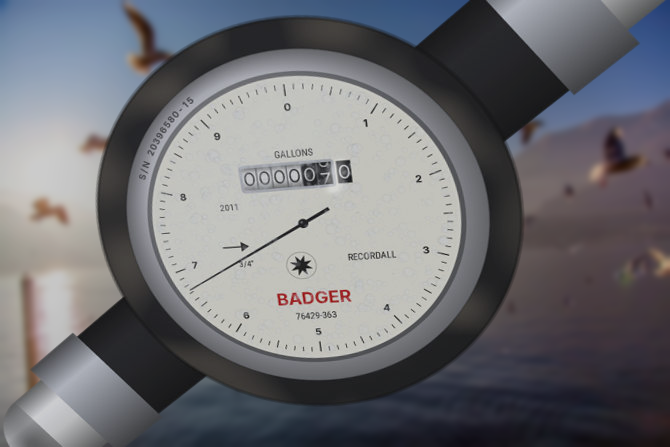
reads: value=66.7 unit=gal
